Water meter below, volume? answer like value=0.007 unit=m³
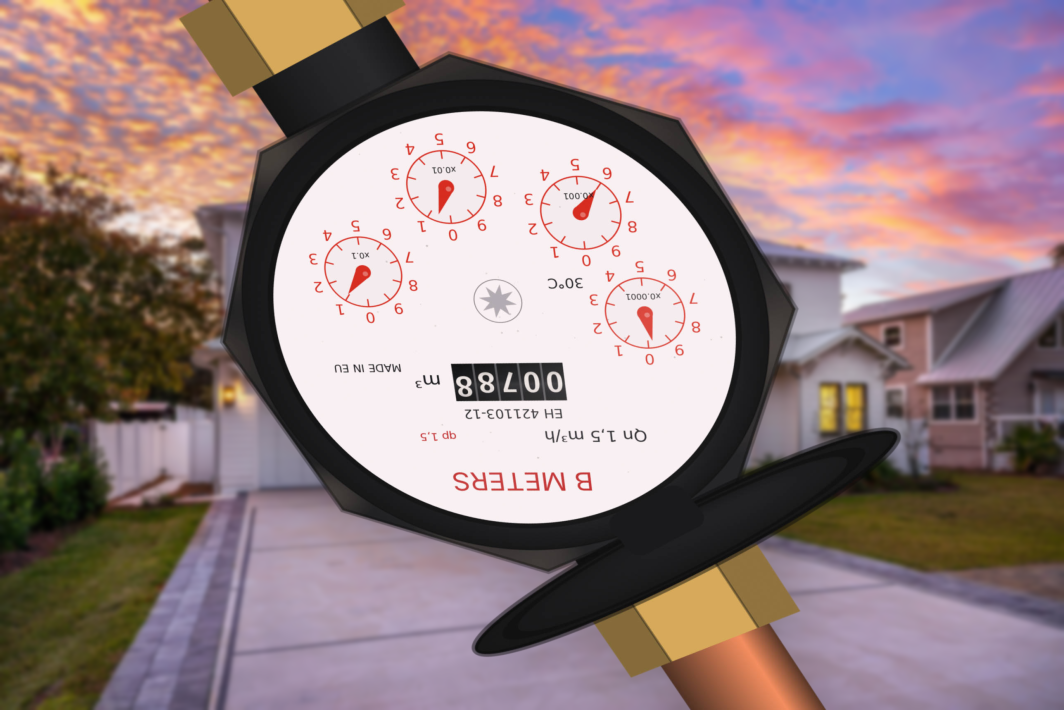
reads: value=788.1059 unit=m³
